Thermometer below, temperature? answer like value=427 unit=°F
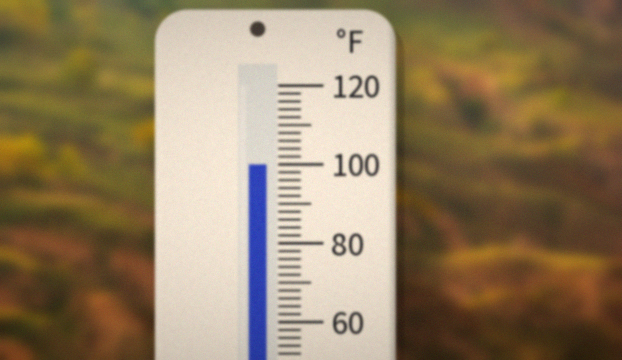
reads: value=100 unit=°F
